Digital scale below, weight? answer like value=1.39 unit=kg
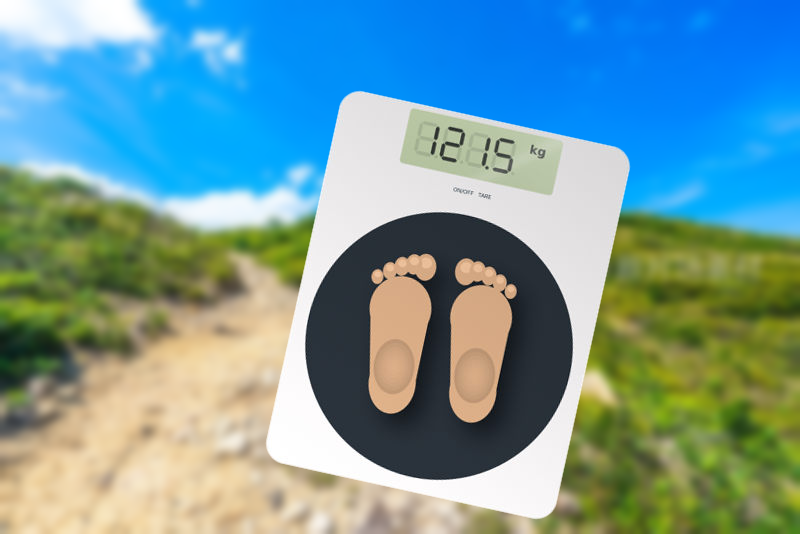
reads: value=121.5 unit=kg
